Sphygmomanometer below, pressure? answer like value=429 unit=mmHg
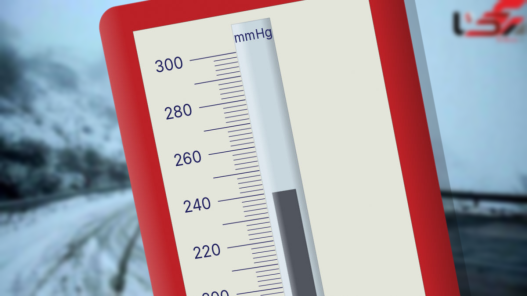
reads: value=240 unit=mmHg
